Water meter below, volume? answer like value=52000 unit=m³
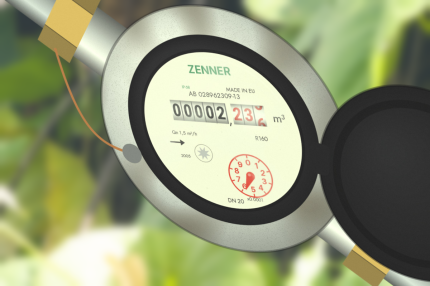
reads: value=2.2355 unit=m³
